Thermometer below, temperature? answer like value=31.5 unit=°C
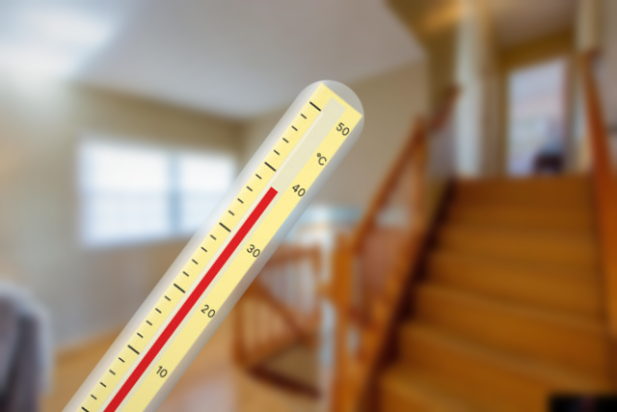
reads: value=38 unit=°C
